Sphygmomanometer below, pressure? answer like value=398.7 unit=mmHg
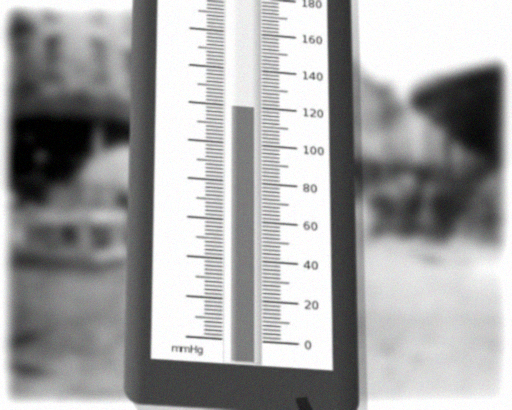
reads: value=120 unit=mmHg
